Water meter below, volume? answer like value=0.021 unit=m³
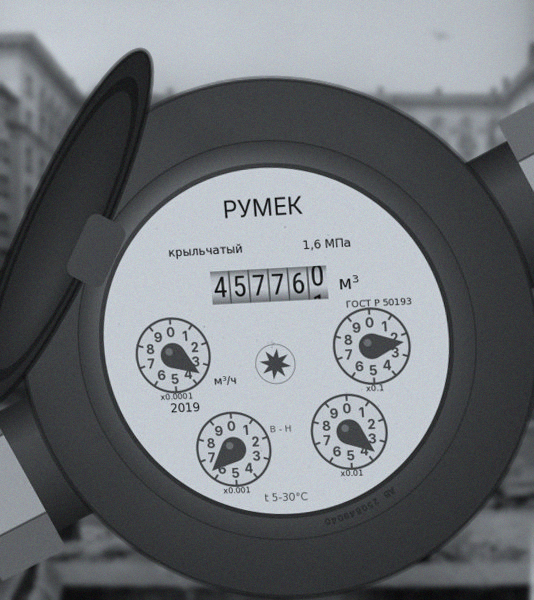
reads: value=457760.2363 unit=m³
